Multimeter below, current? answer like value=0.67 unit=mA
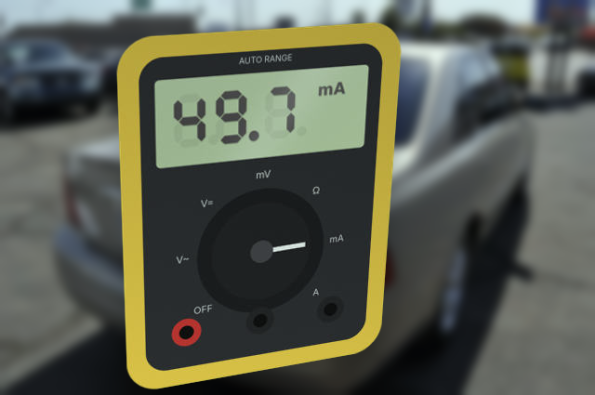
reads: value=49.7 unit=mA
